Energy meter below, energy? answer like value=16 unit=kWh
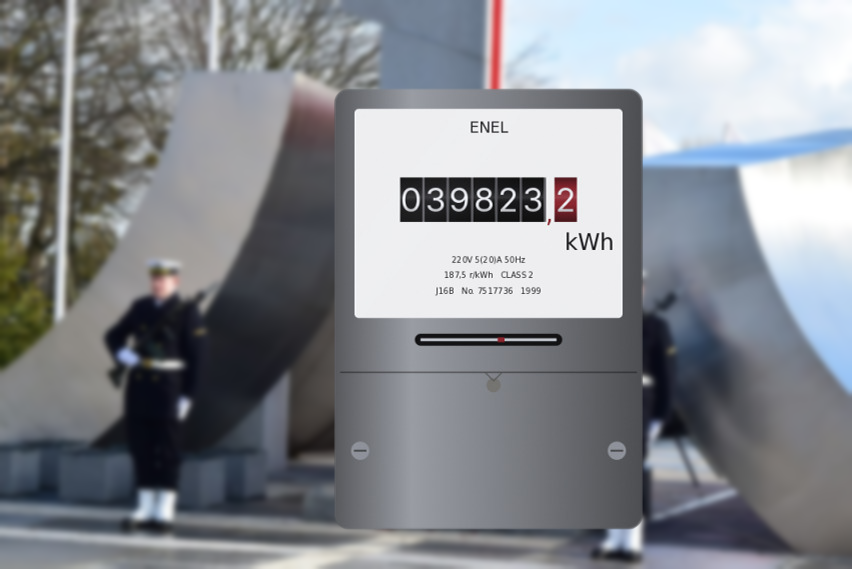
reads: value=39823.2 unit=kWh
